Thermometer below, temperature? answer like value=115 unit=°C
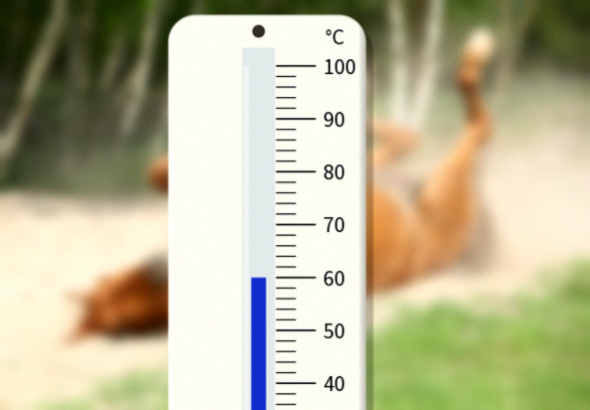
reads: value=60 unit=°C
